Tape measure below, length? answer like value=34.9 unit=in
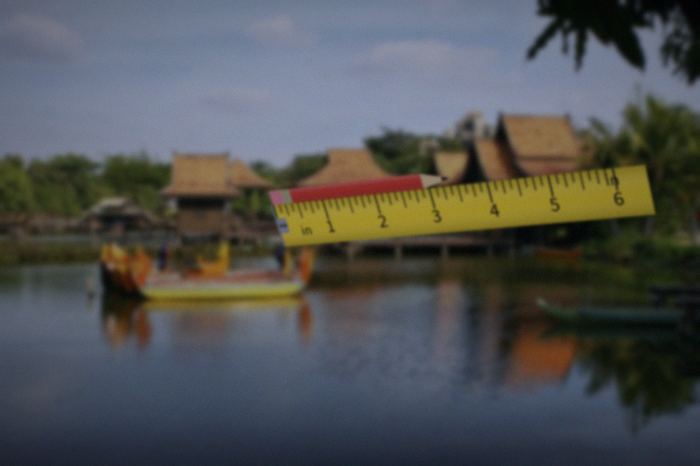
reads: value=3.375 unit=in
